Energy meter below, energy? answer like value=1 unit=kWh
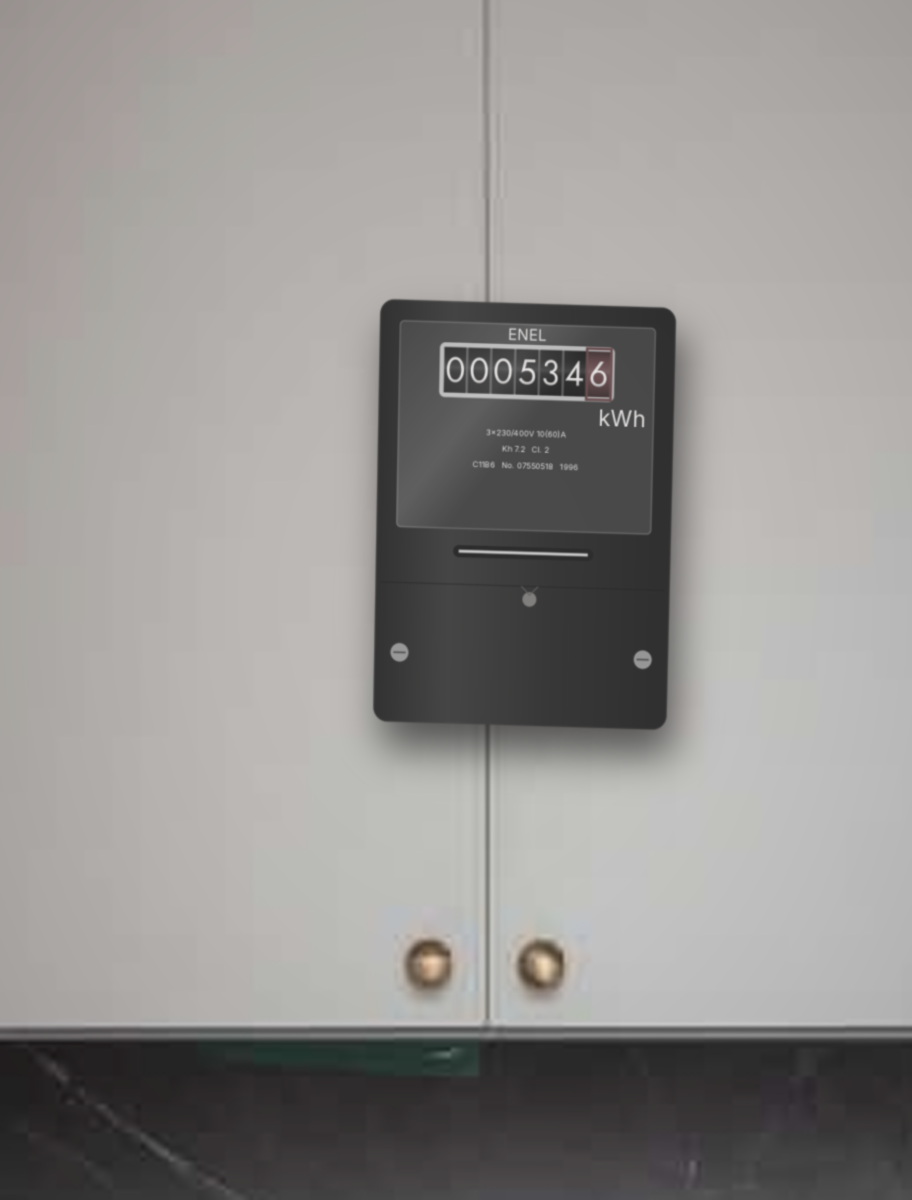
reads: value=534.6 unit=kWh
